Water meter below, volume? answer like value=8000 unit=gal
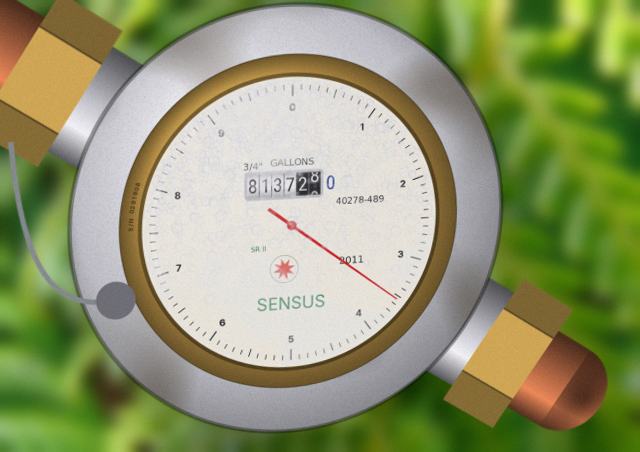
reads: value=8137283.5 unit=gal
